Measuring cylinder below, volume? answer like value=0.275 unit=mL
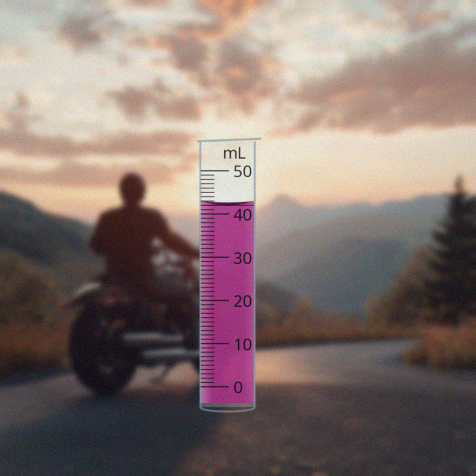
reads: value=42 unit=mL
